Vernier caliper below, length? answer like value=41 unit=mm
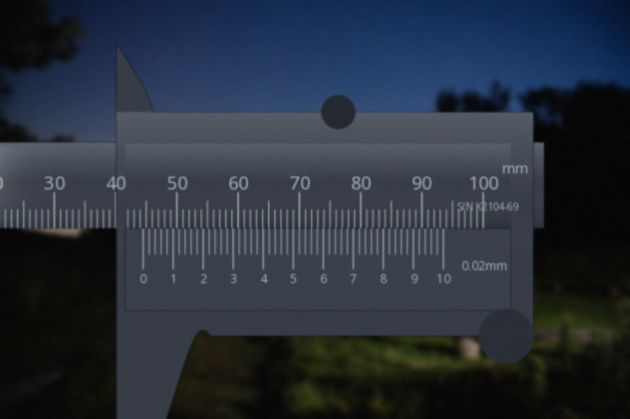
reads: value=44.5 unit=mm
